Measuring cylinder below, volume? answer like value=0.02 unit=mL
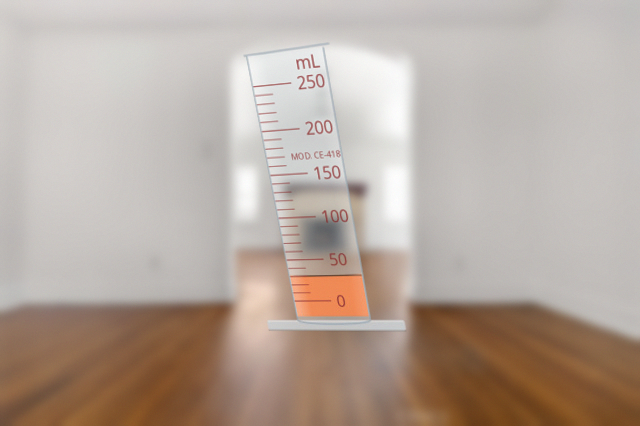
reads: value=30 unit=mL
